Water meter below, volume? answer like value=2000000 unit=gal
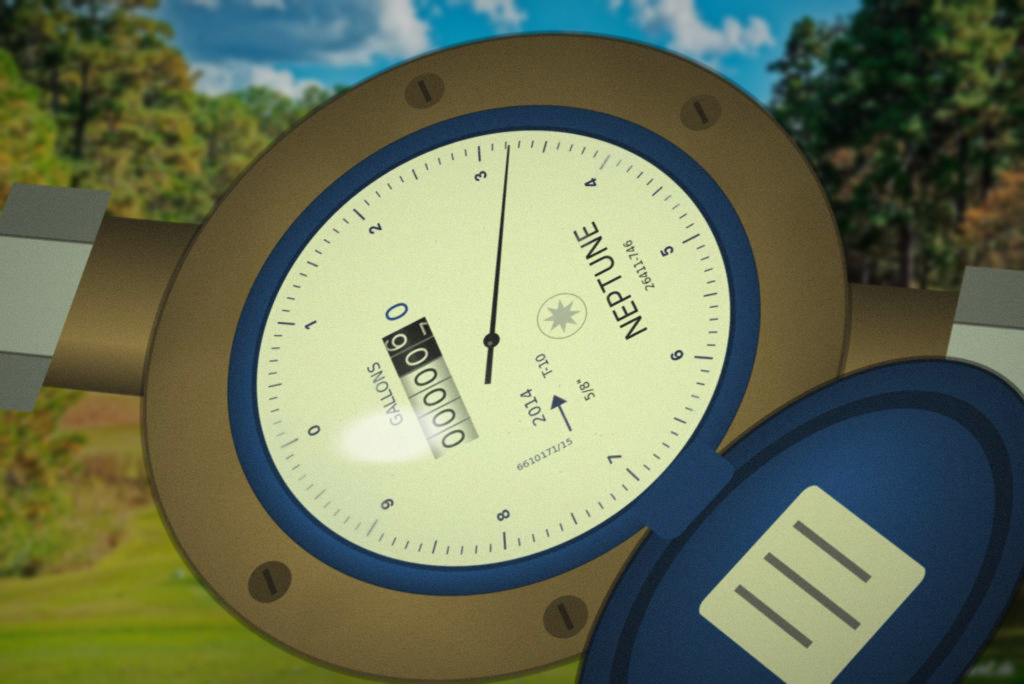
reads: value=63.2 unit=gal
